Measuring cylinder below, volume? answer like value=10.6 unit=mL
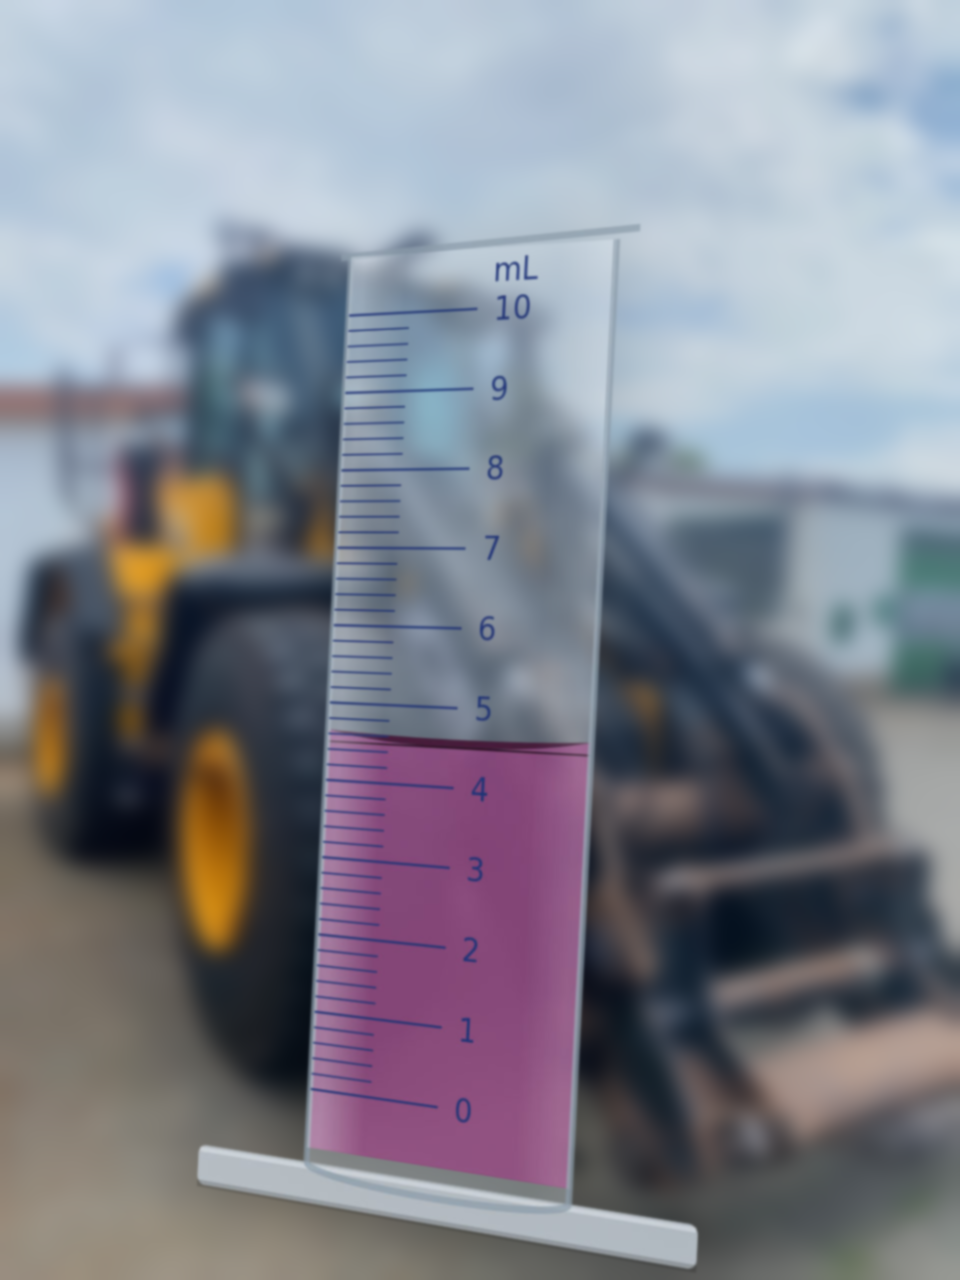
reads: value=4.5 unit=mL
